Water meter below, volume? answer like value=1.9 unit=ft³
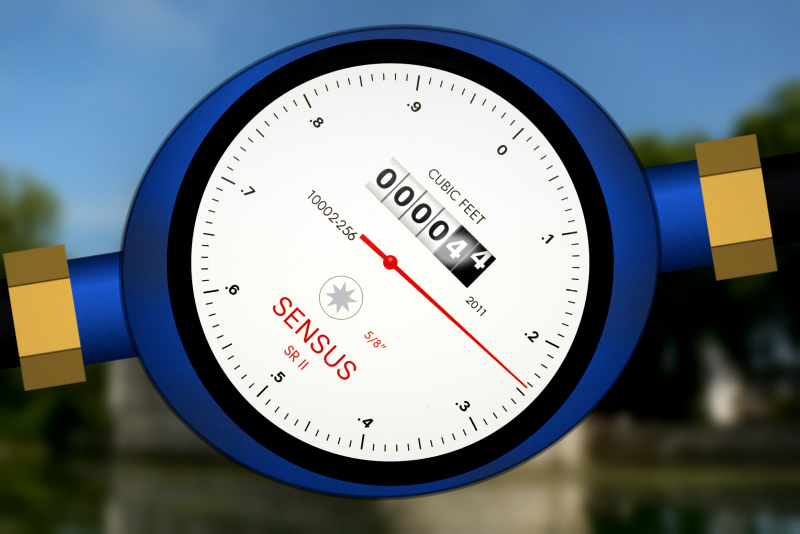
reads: value=44.24 unit=ft³
